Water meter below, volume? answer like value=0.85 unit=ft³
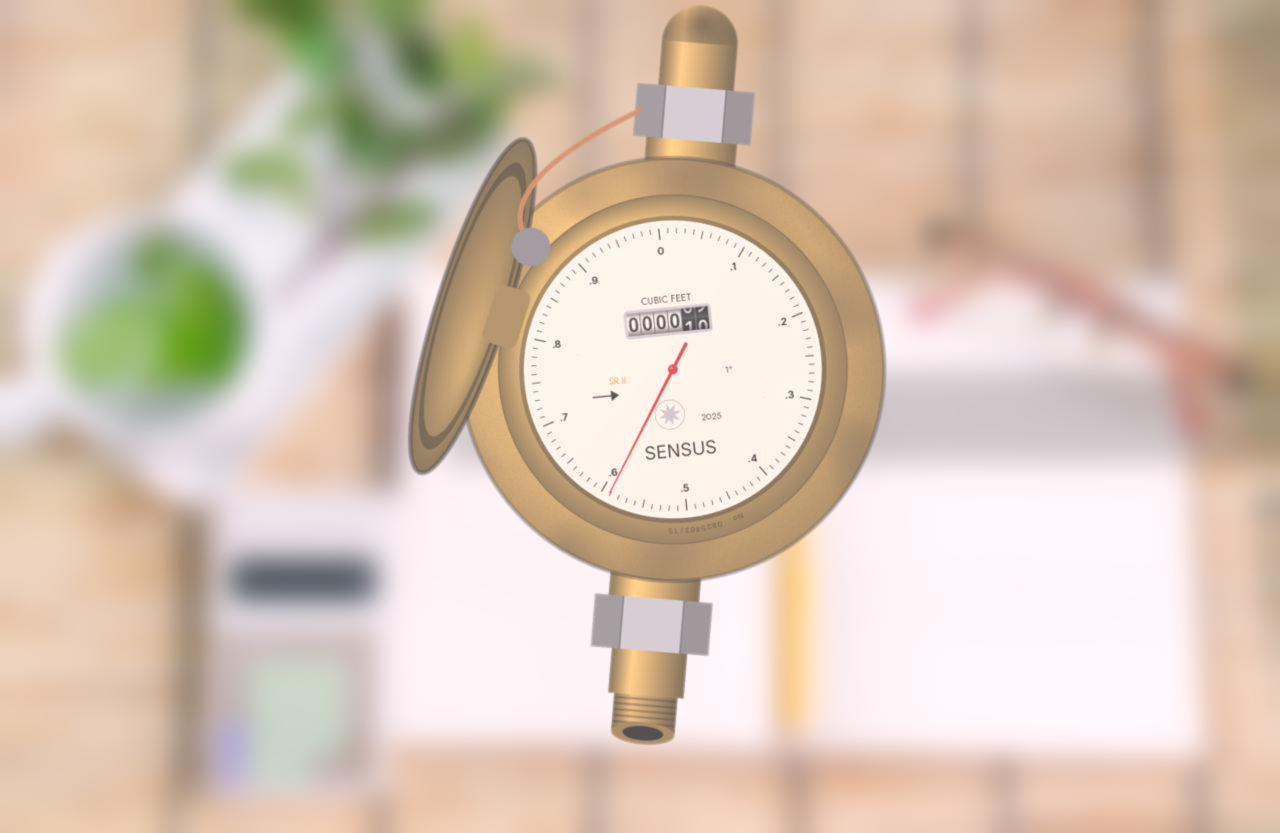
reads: value=9.59 unit=ft³
